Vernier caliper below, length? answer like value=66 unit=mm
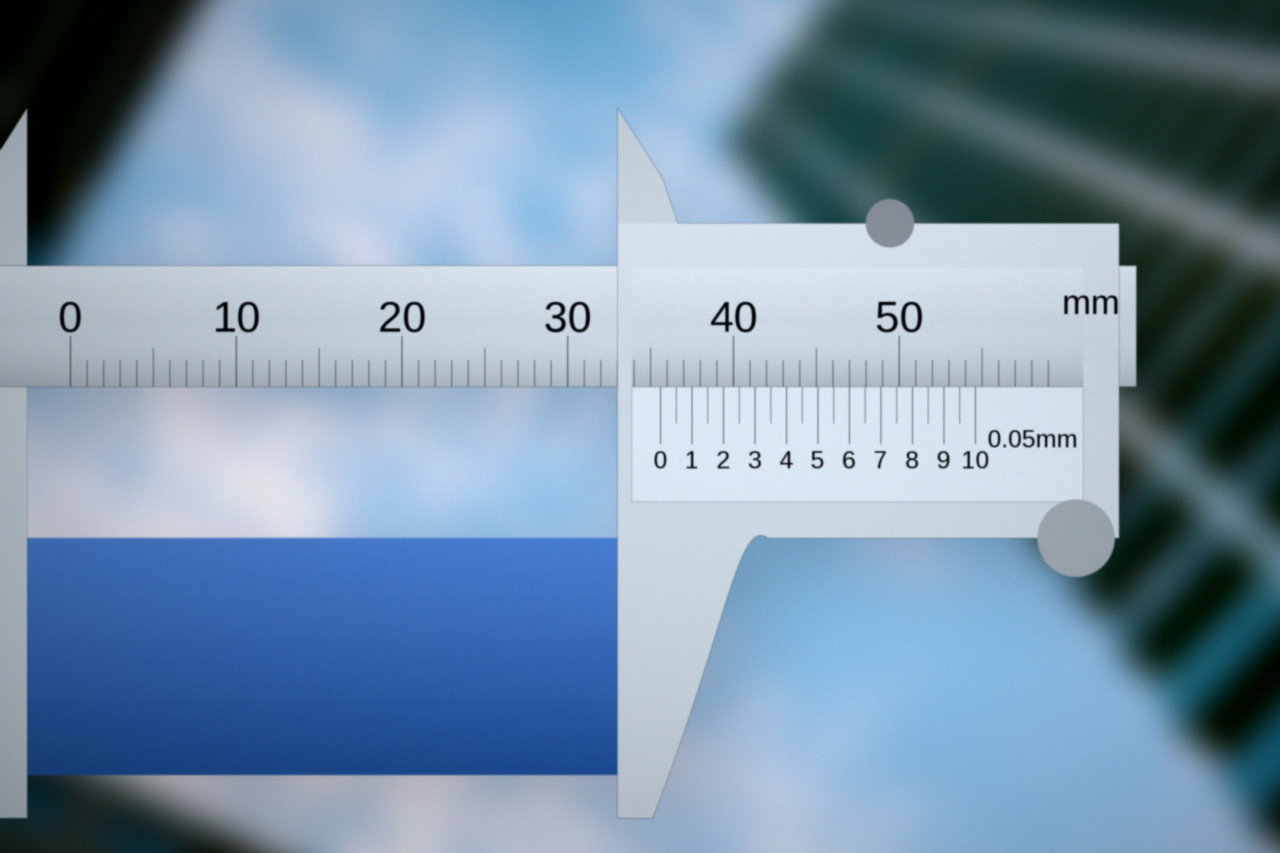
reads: value=35.6 unit=mm
